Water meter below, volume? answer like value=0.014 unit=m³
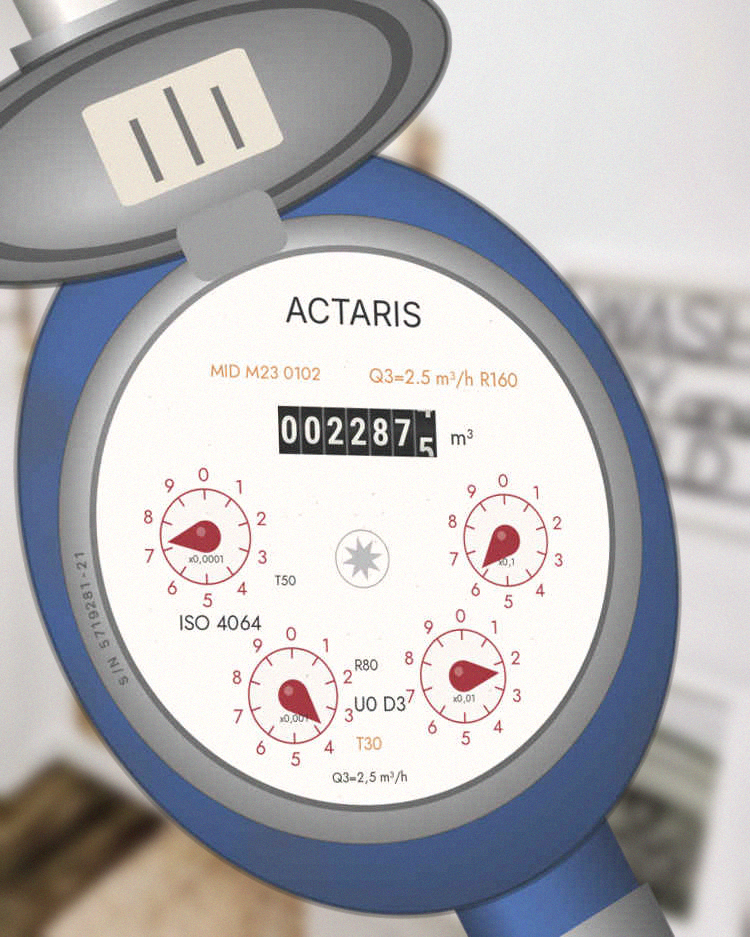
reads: value=22874.6237 unit=m³
